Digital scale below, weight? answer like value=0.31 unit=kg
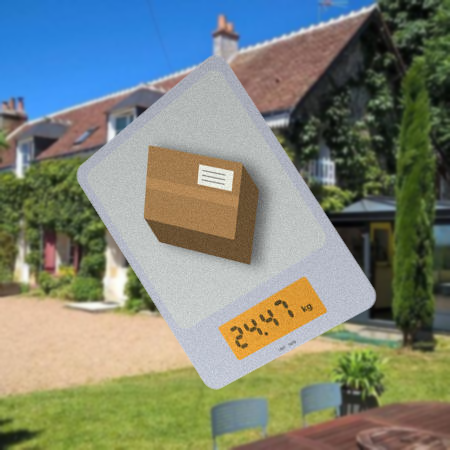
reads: value=24.47 unit=kg
